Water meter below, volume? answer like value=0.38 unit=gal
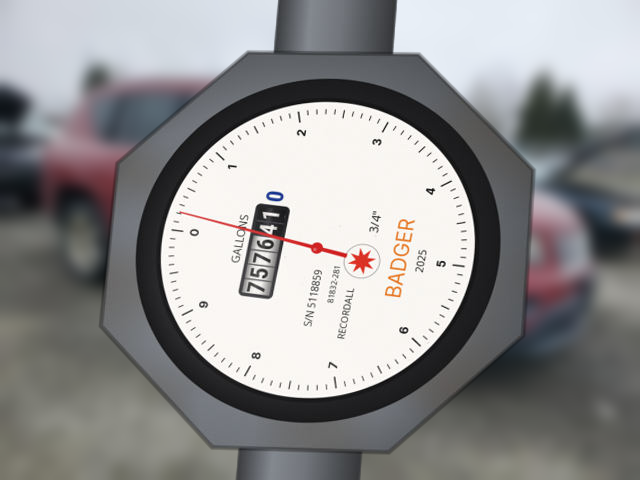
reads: value=7576410.2 unit=gal
